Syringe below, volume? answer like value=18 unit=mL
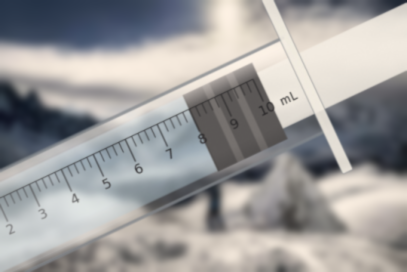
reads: value=8 unit=mL
